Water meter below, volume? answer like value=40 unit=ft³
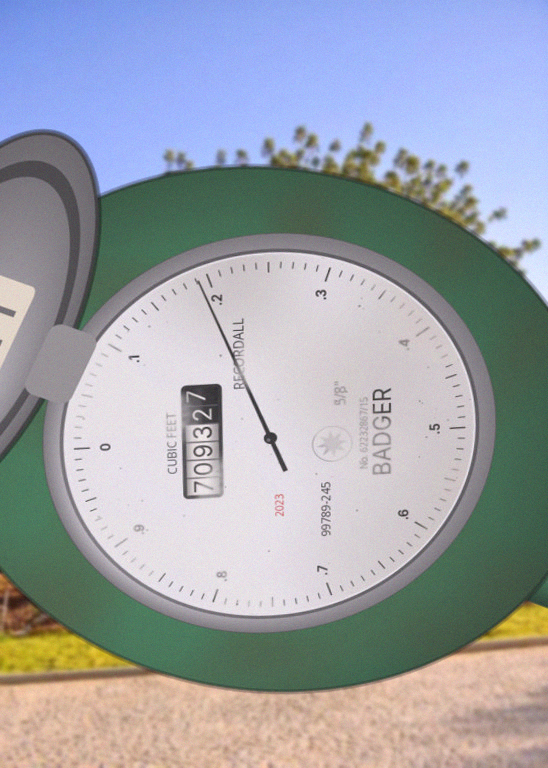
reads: value=709327.19 unit=ft³
